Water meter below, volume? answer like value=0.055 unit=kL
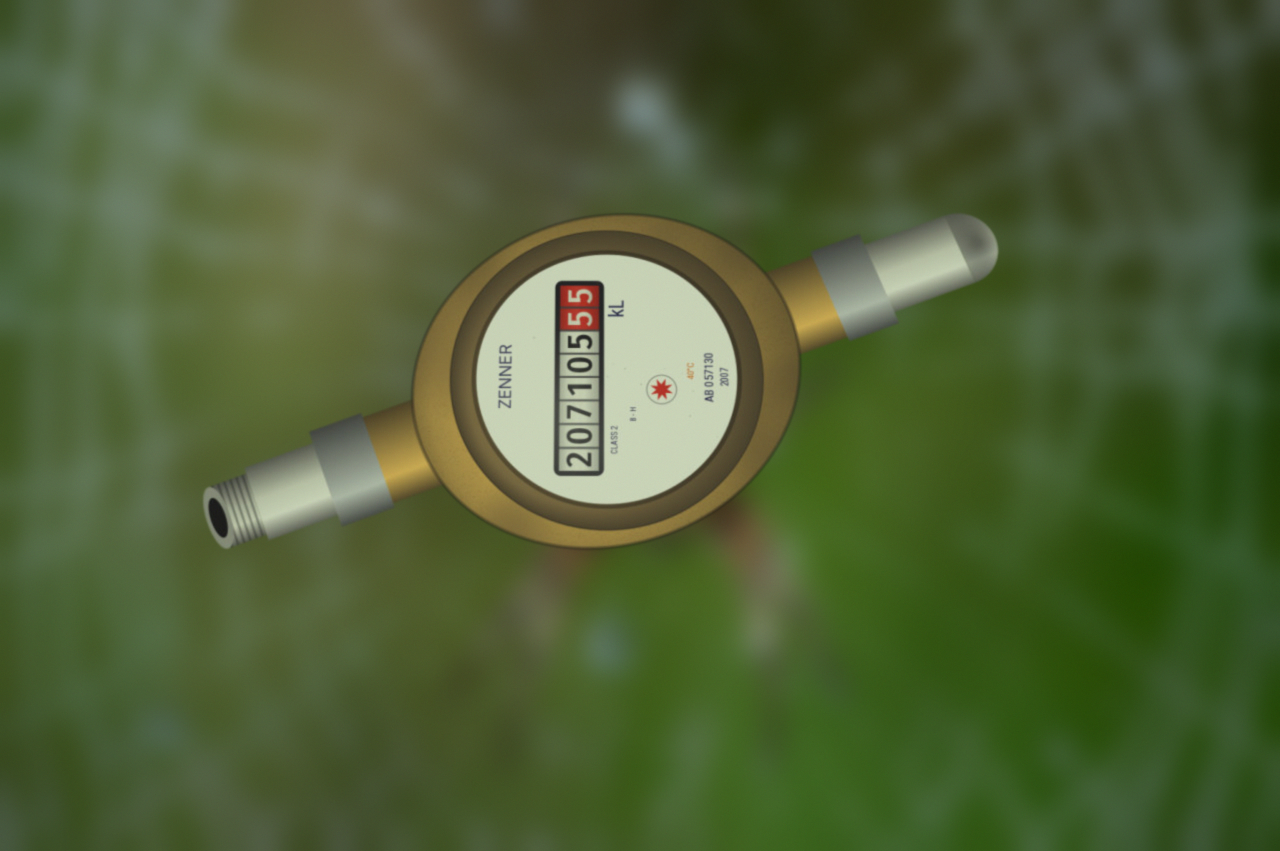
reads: value=207105.55 unit=kL
